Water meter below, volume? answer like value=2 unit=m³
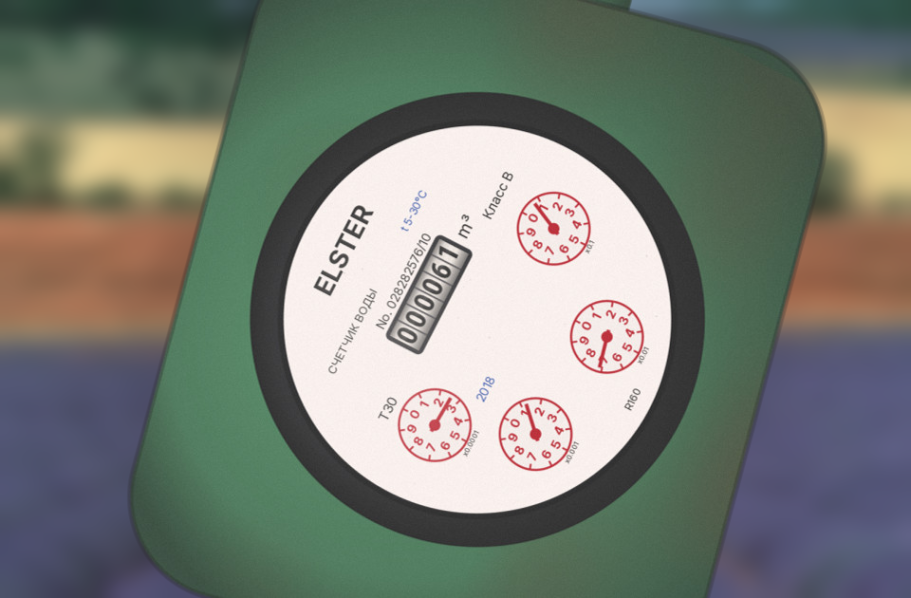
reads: value=61.0712 unit=m³
